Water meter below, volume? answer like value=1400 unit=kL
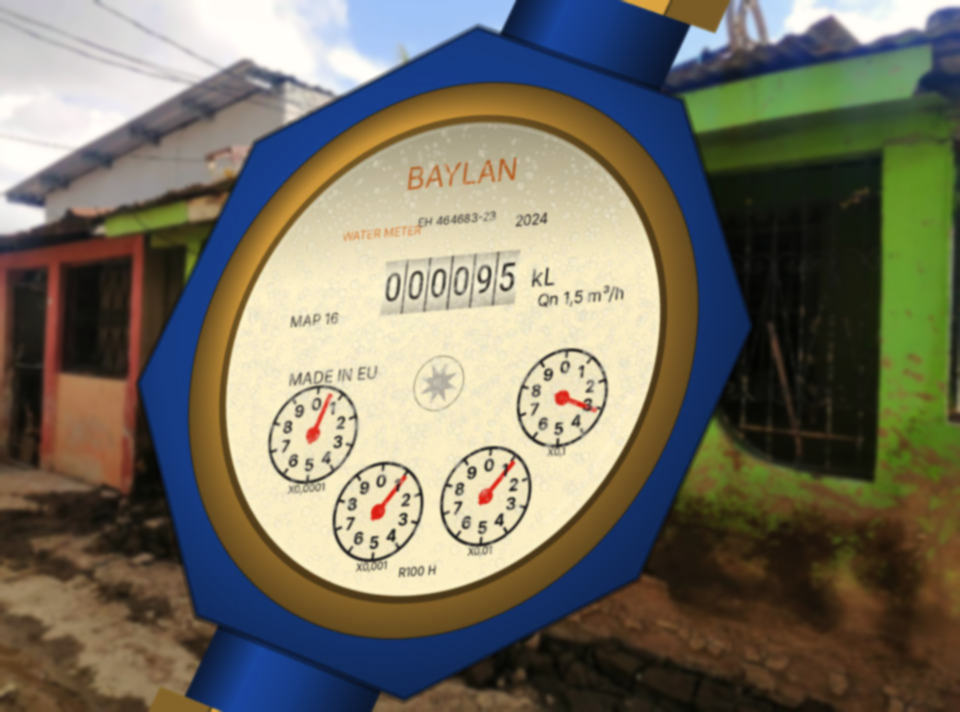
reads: value=95.3110 unit=kL
